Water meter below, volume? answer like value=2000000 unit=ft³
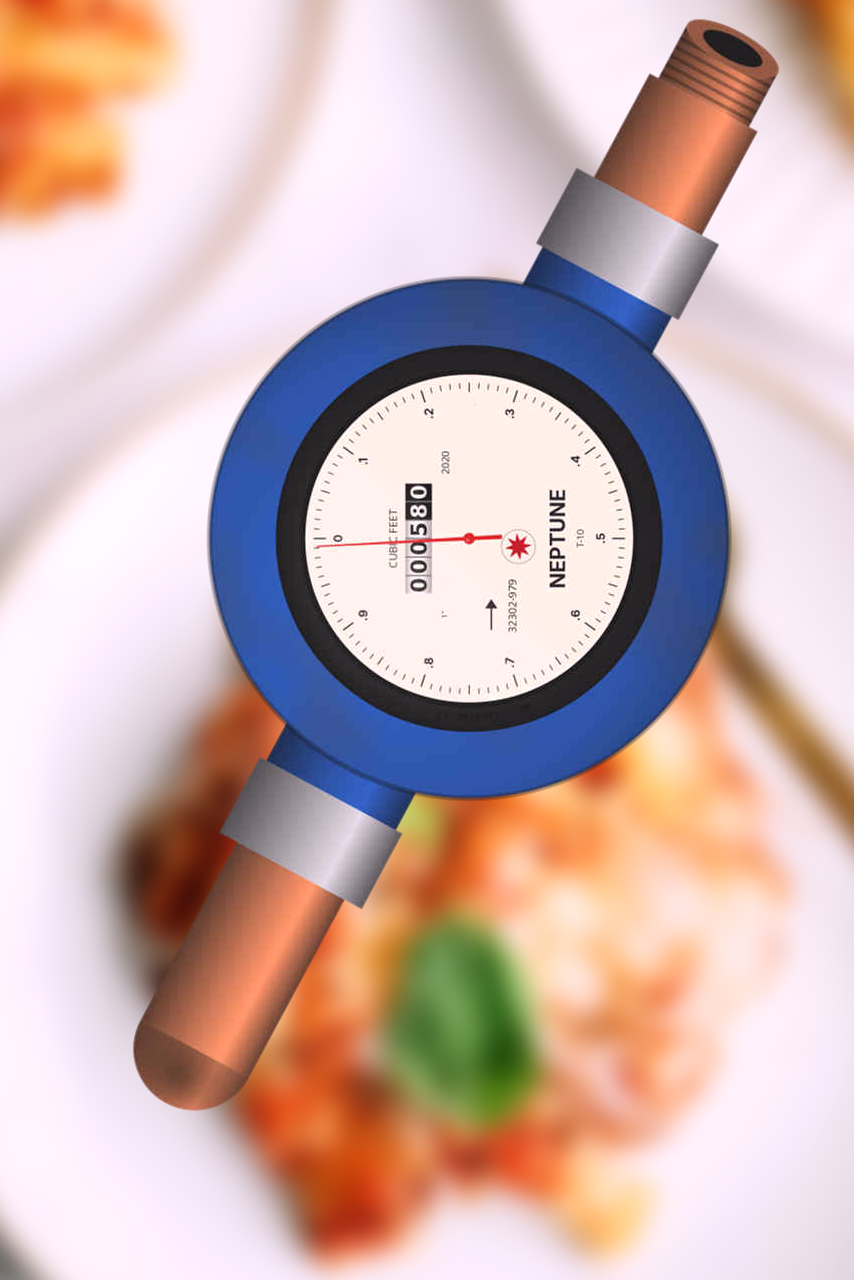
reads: value=579.99 unit=ft³
